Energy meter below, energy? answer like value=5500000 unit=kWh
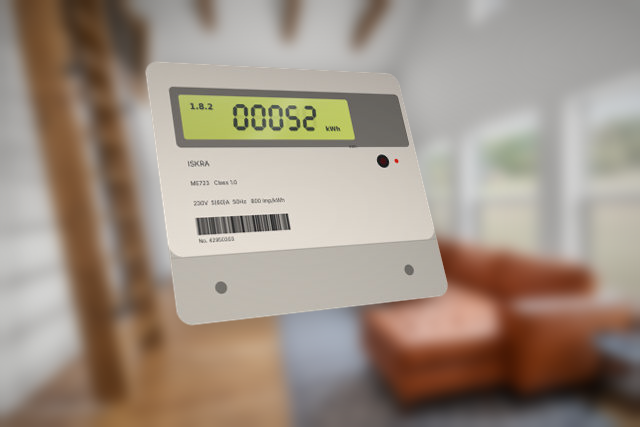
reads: value=52 unit=kWh
